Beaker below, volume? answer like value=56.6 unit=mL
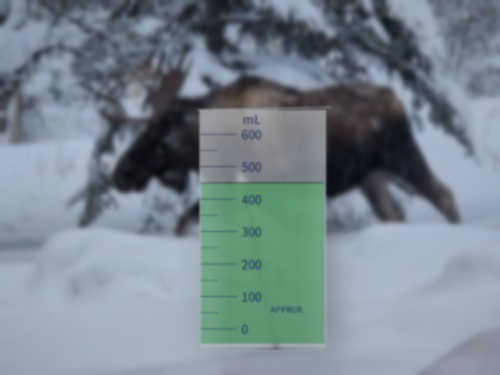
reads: value=450 unit=mL
